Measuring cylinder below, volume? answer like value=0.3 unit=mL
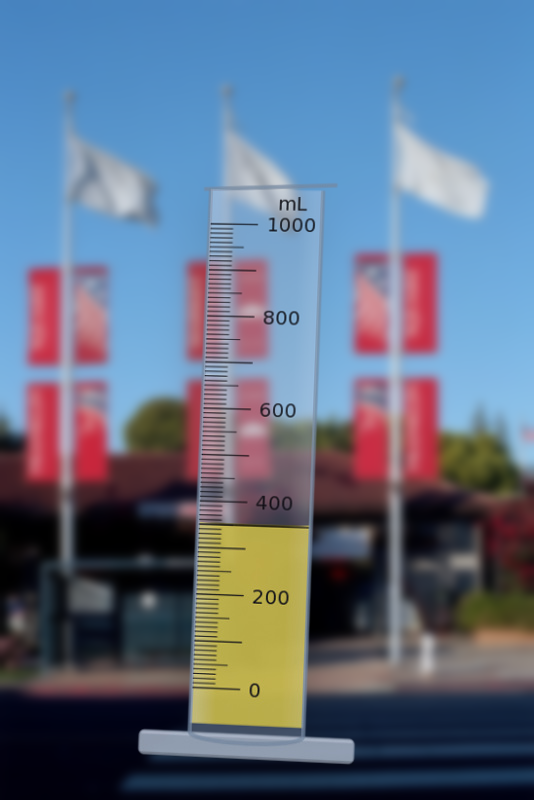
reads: value=350 unit=mL
